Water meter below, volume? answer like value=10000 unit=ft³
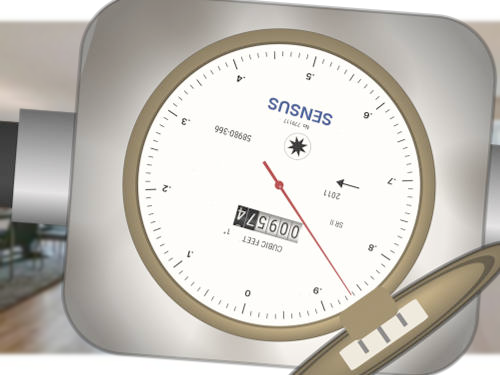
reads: value=9573.86 unit=ft³
